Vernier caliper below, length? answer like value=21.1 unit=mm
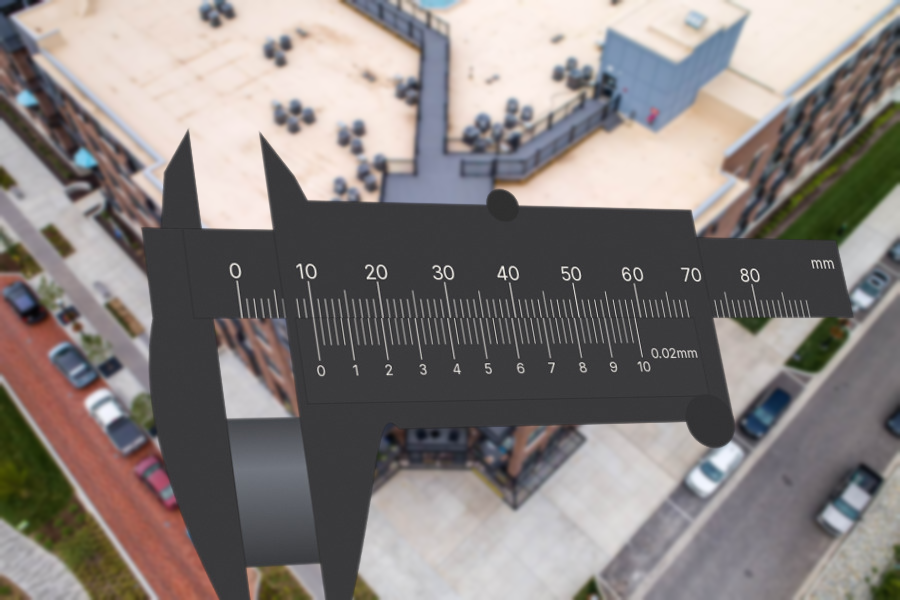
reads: value=10.0 unit=mm
